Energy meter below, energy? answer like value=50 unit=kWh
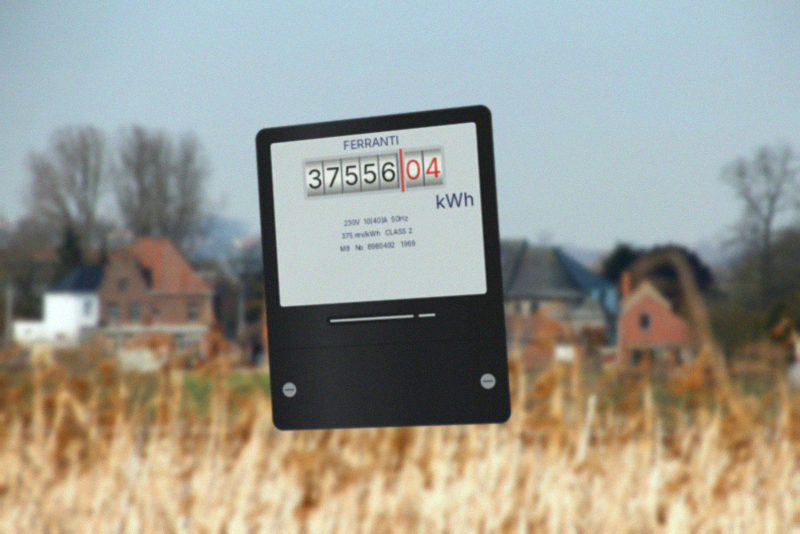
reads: value=37556.04 unit=kWh
